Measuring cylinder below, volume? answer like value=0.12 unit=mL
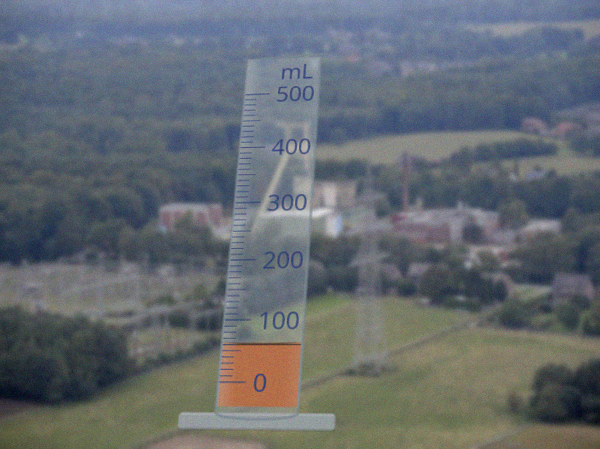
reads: value=60 unit=mL
